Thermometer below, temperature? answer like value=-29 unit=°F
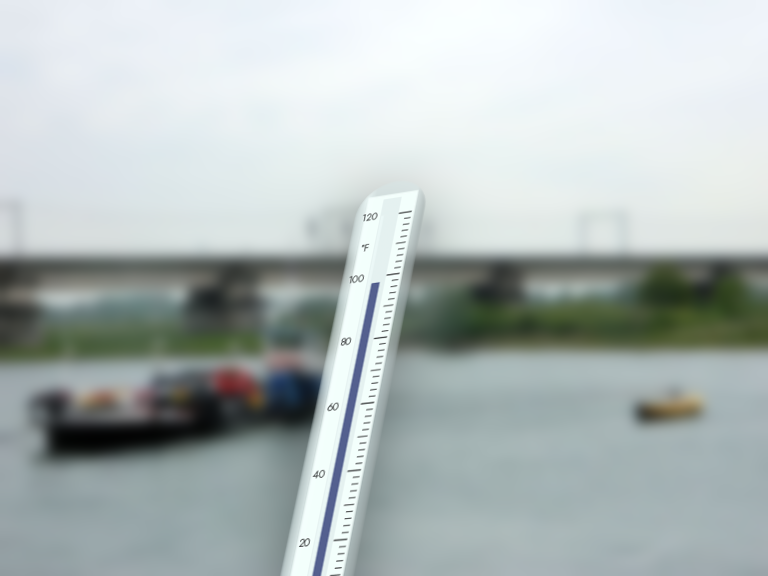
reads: value=98 unit=°F
